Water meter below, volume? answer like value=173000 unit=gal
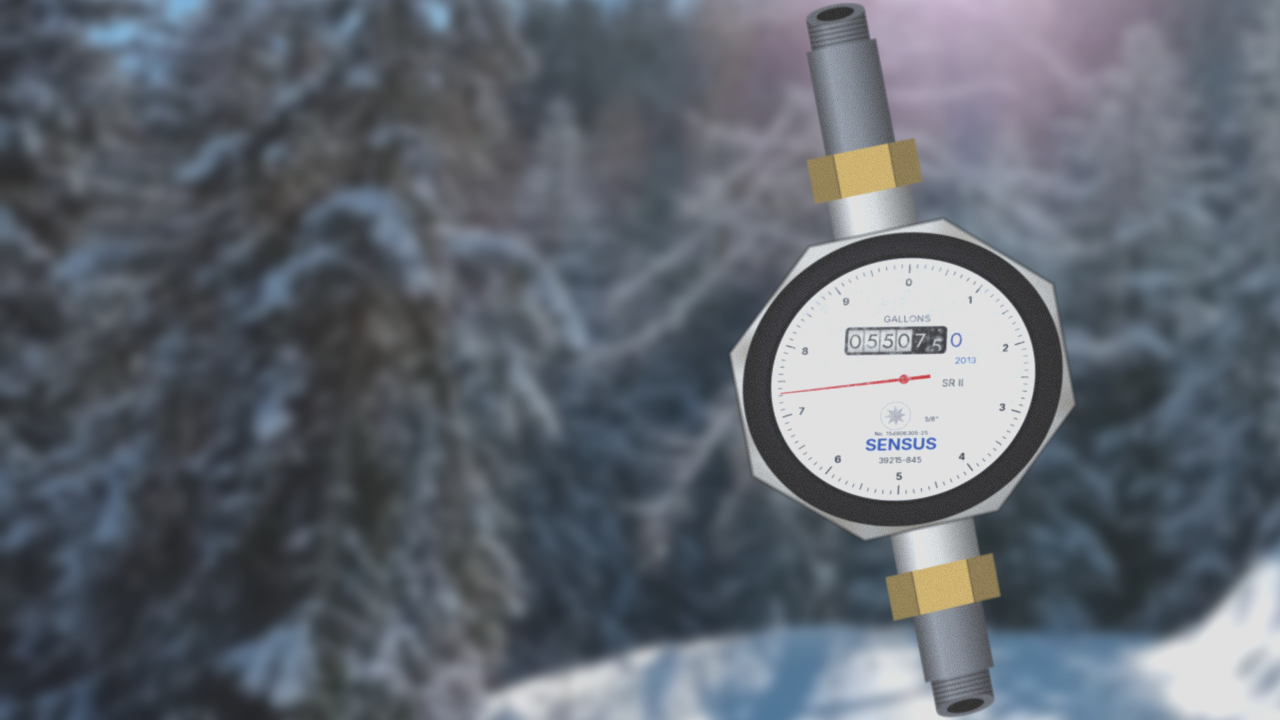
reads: value=550747.3 unit=gal
